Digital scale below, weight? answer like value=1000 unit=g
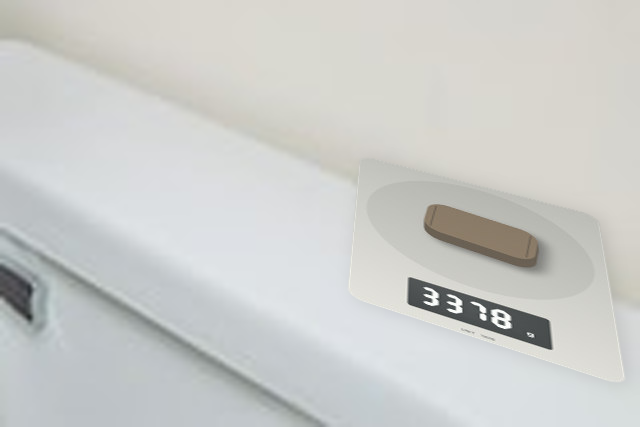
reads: value=3378 unit=g
